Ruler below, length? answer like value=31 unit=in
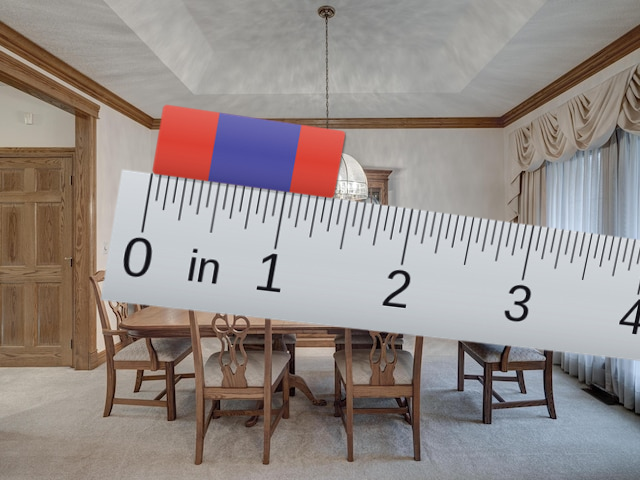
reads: value=1.375 unit=in
